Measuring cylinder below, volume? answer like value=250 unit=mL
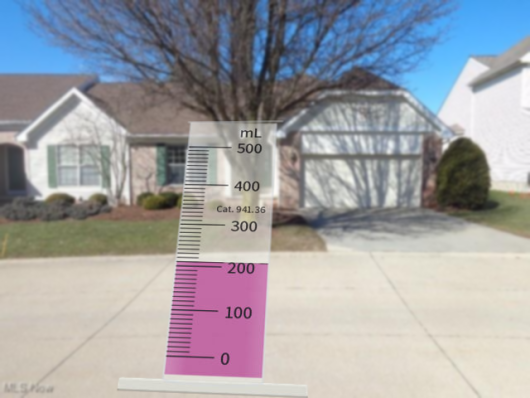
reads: value=210 unit=mL
